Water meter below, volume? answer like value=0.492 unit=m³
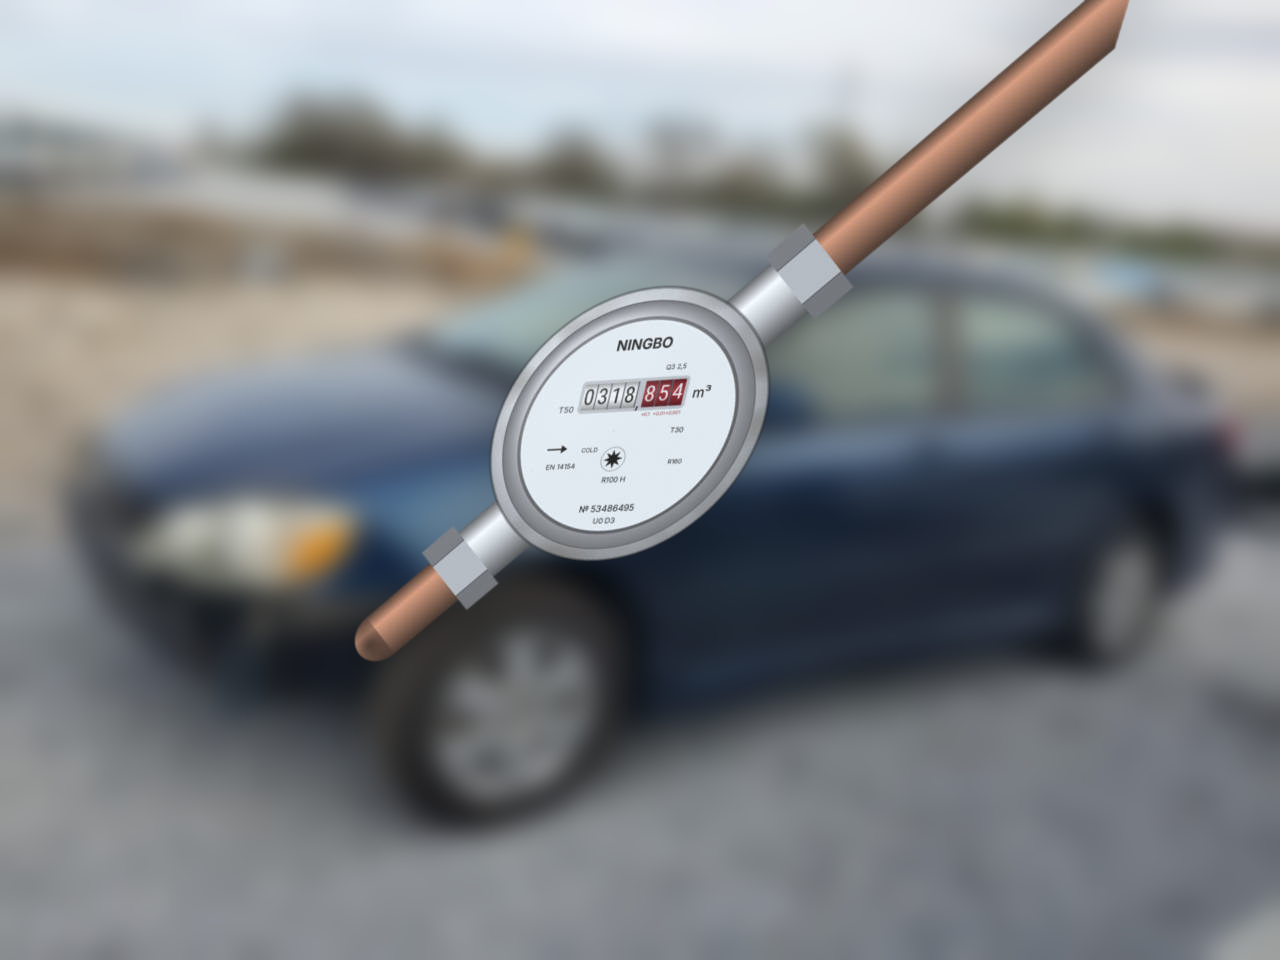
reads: value=318.854 unit=m³
